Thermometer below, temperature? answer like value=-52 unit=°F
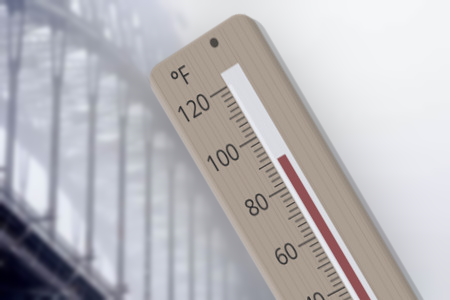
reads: value=90 unit=°F
